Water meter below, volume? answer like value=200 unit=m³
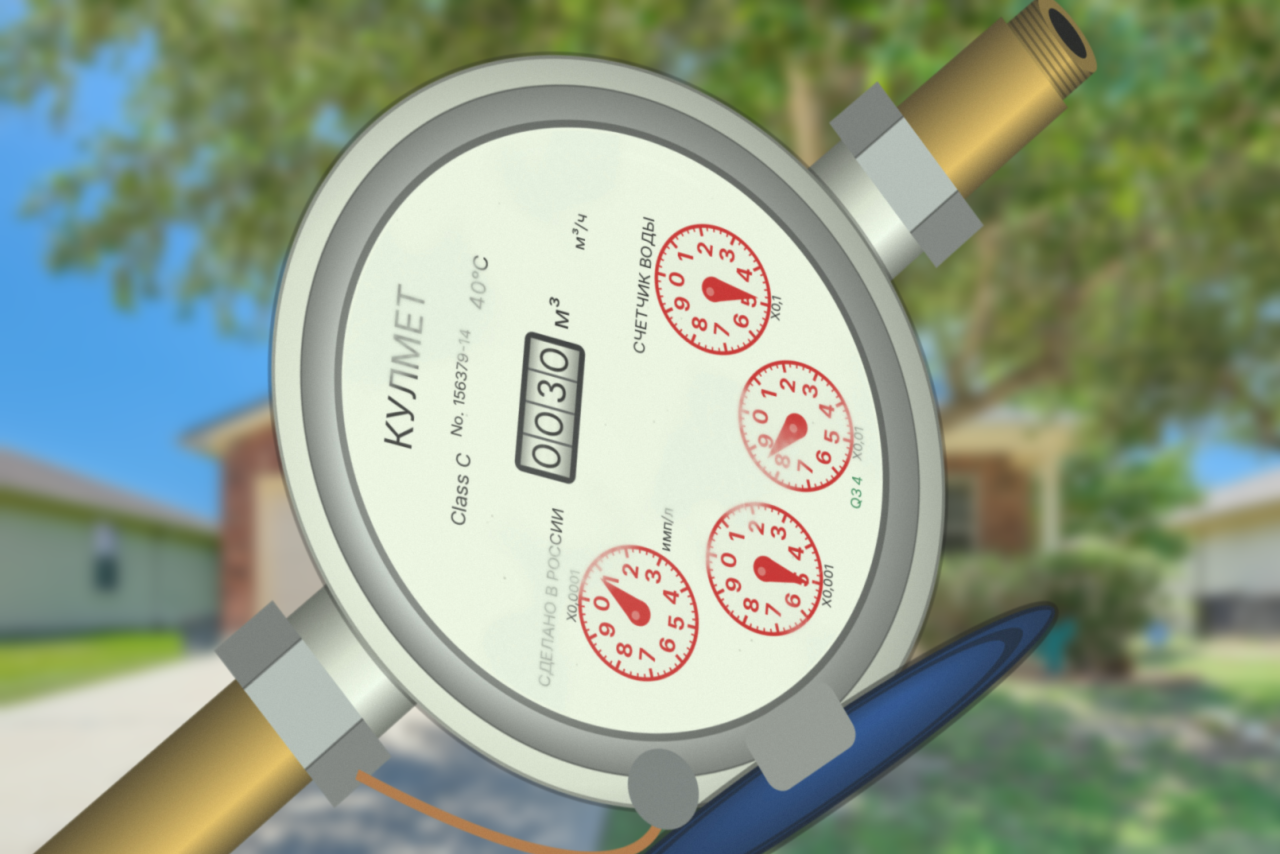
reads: value=30.4850 unit=m³
